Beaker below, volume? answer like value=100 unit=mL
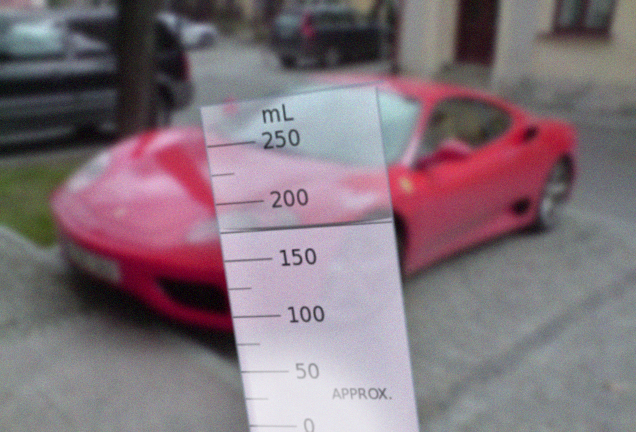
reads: value=175 unit=mL
